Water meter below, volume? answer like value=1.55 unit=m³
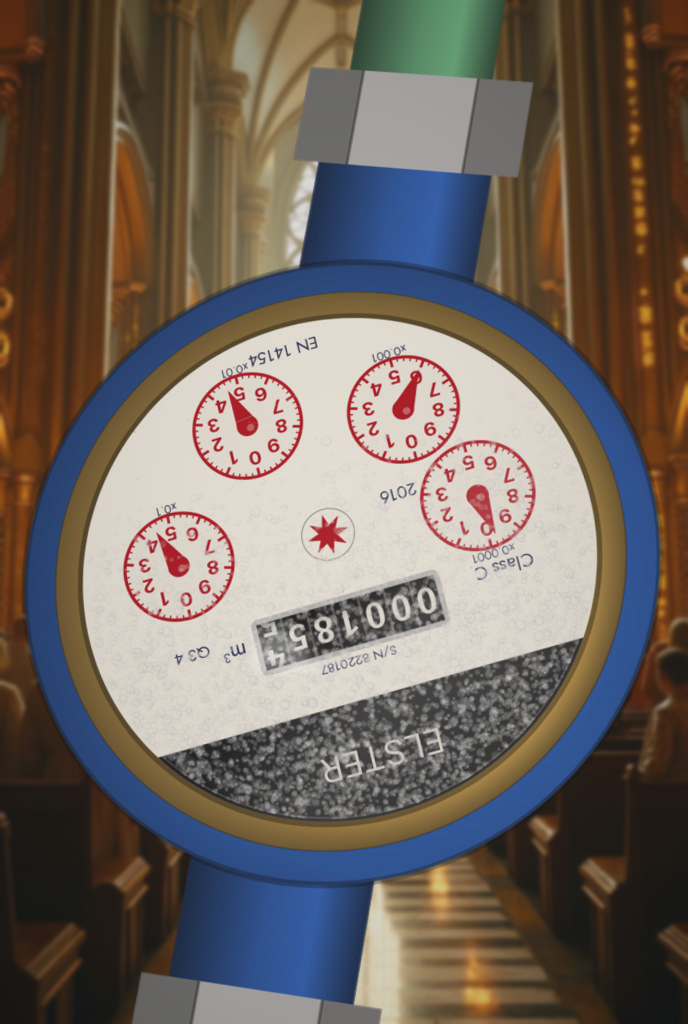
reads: value=1854.4459 unit=m³
